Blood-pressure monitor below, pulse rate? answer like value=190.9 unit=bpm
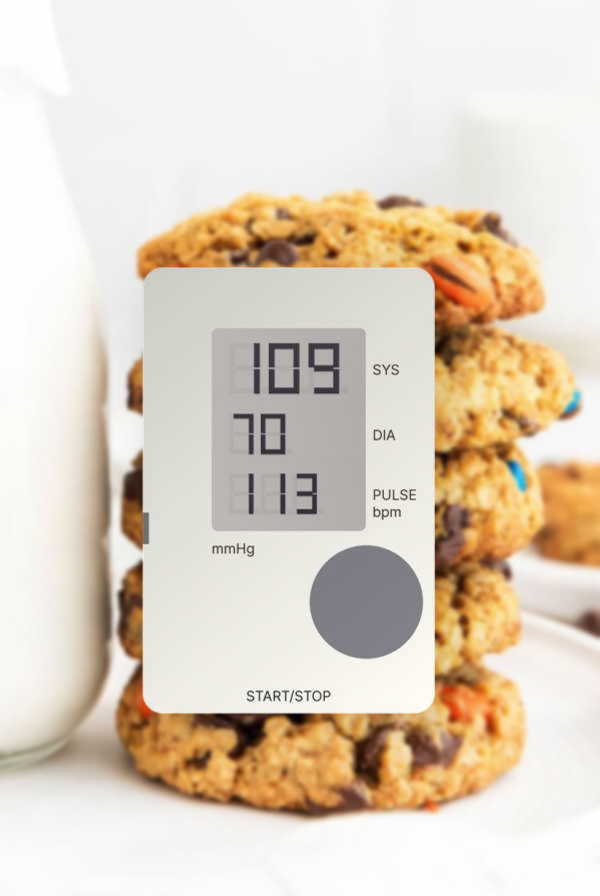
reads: value=113 unit=bpm
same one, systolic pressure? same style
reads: value=109 unit=mmHg
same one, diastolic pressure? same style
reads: value=70 unit=mmHg
